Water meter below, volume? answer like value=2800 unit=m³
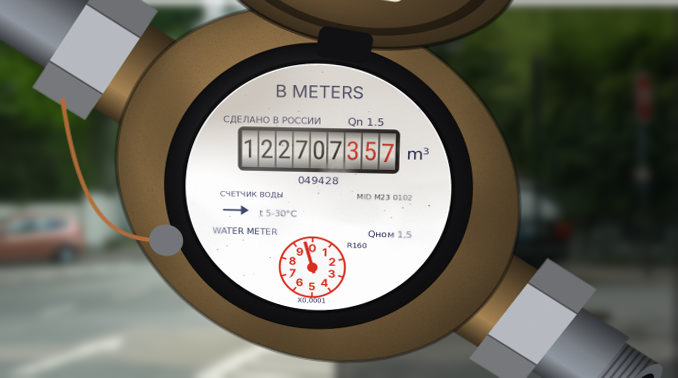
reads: value=122707.3569 unit=m³
